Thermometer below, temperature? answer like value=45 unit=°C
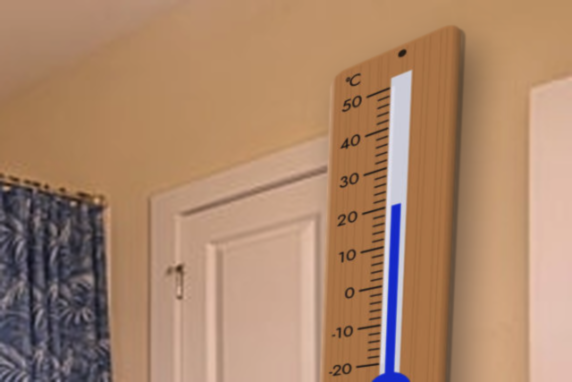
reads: value=20 unit=°C
